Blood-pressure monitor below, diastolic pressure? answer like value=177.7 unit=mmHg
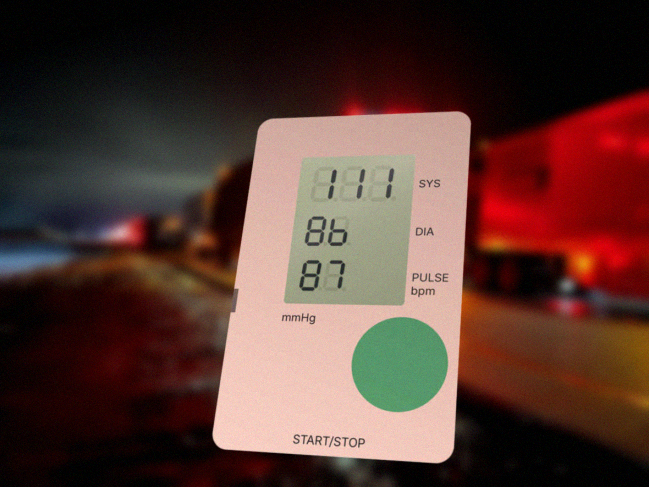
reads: value=86 unit=mmHg
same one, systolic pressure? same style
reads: value=111 unit=mmHg
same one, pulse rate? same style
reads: value=87 unit=bpm
